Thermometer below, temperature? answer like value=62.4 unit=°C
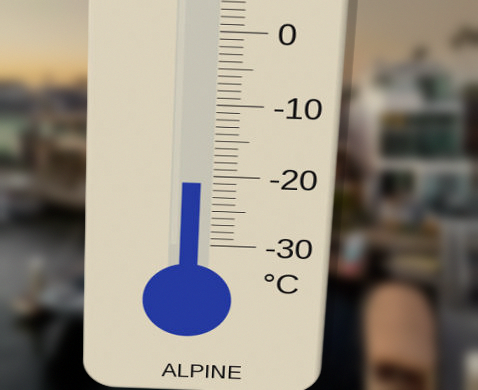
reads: value=-21 unit=°C
